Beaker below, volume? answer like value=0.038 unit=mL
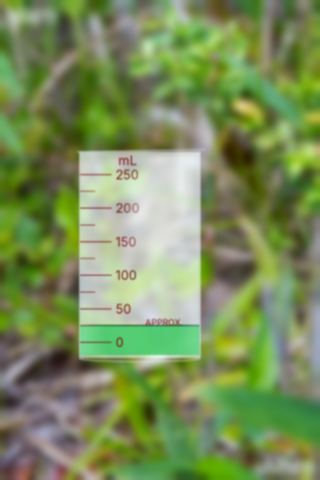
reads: value=25 unit=mL
